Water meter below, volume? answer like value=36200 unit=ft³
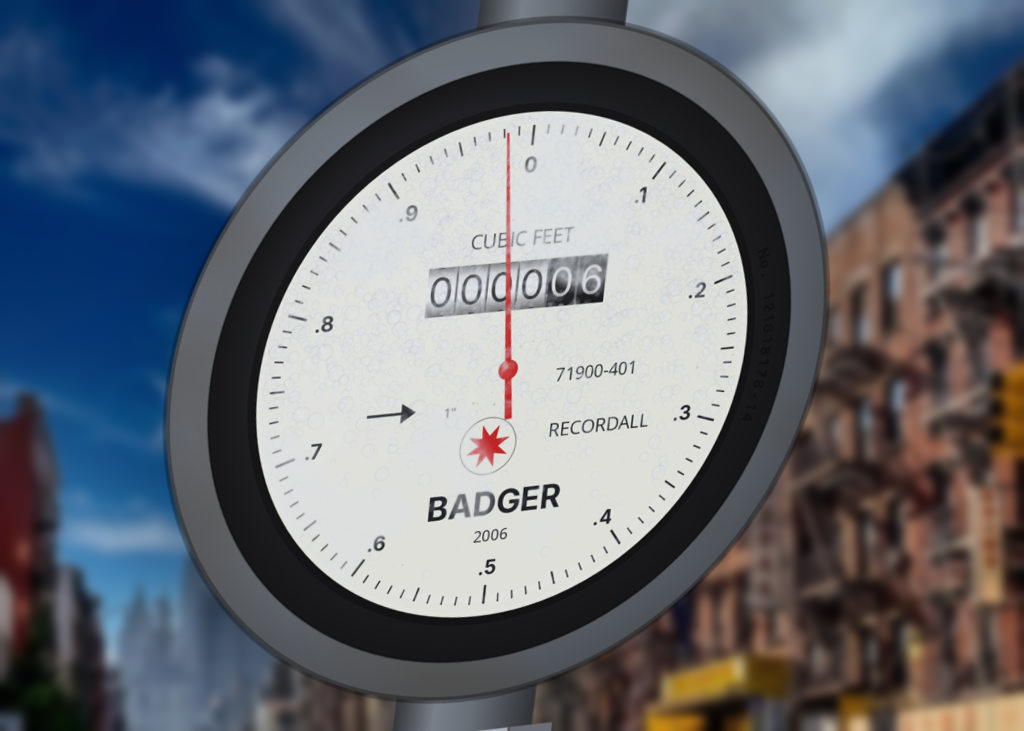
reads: value=5.98 unit=ft³
